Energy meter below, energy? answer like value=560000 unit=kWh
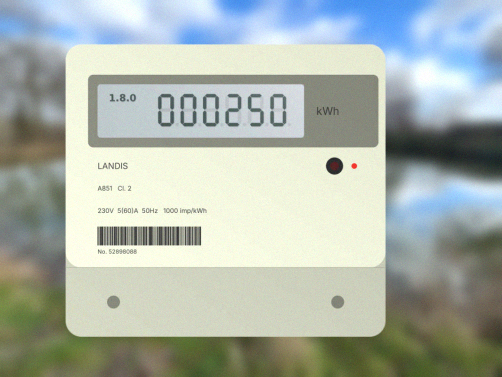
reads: value=250 unit=kWh
